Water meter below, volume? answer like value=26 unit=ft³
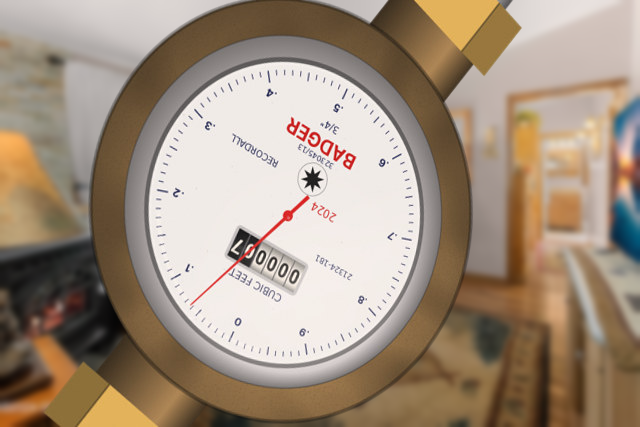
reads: value=7.06 unit=ft³
